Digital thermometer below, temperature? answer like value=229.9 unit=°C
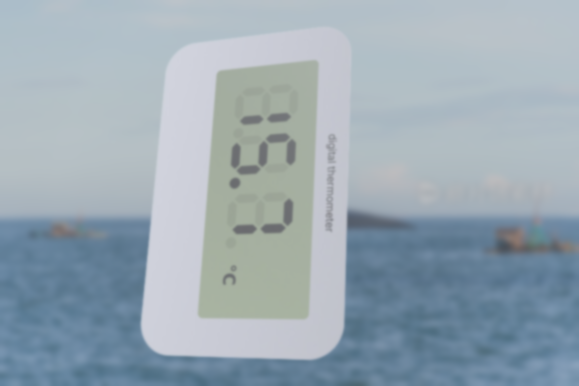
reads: value=15.7 unit=°C
